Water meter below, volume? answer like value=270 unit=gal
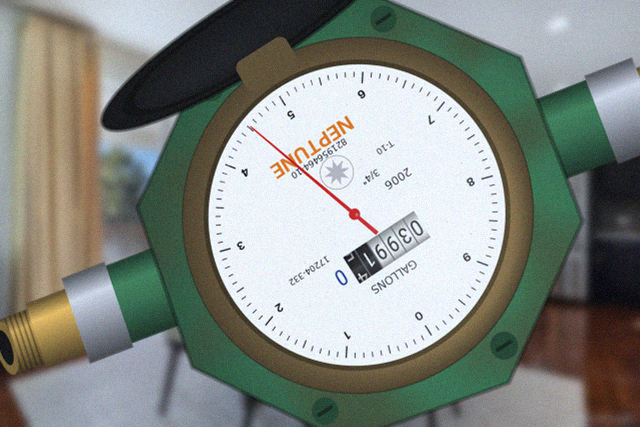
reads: value=399144.5 unit=gal
